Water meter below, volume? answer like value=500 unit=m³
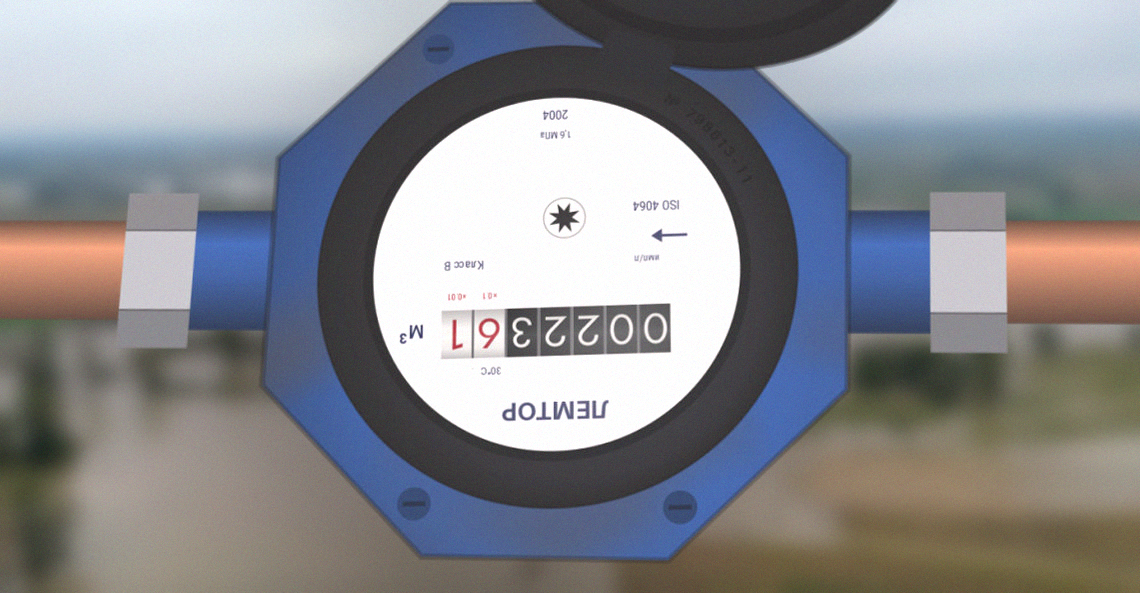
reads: value=223.61 unit=m³
